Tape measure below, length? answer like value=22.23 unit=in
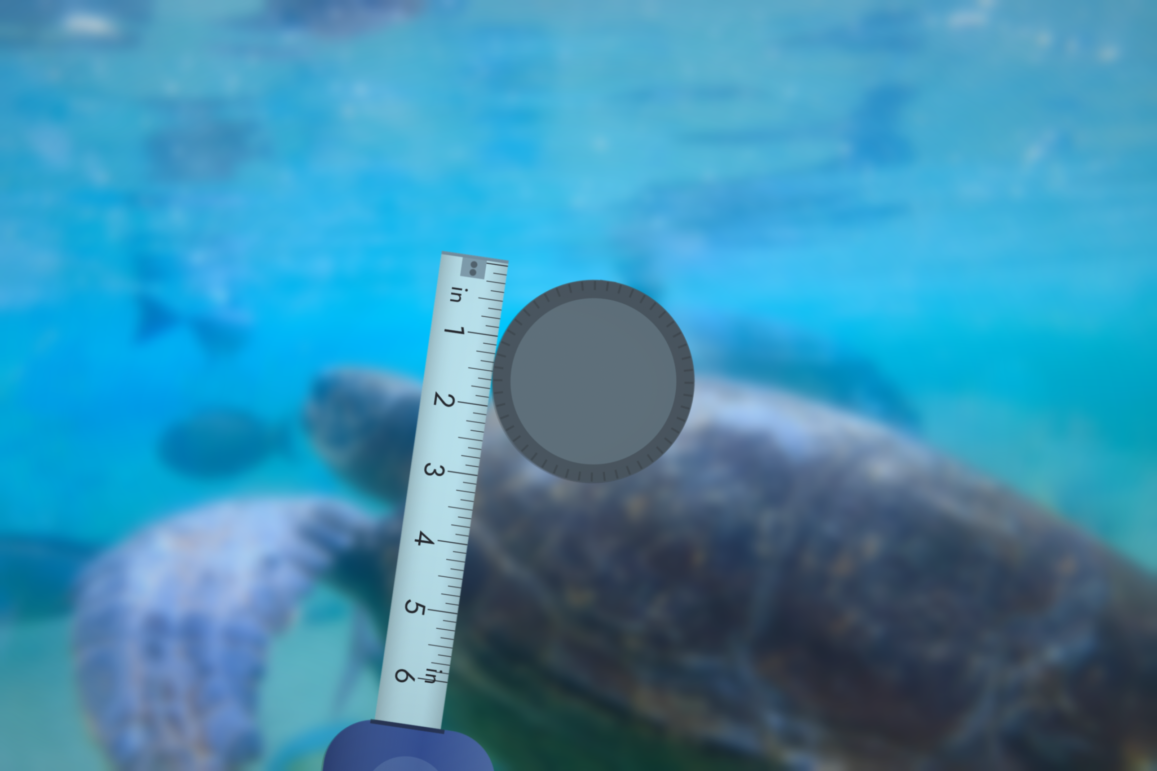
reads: value=2.875 unit=in
